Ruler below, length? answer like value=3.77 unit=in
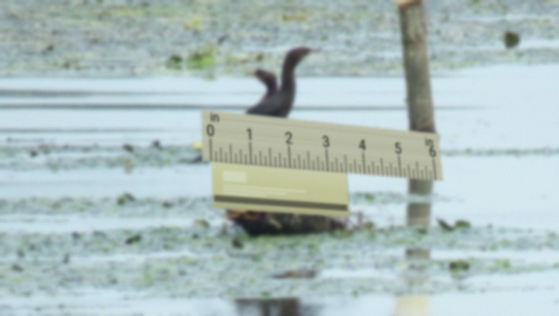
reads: value=3.5 unit=in
